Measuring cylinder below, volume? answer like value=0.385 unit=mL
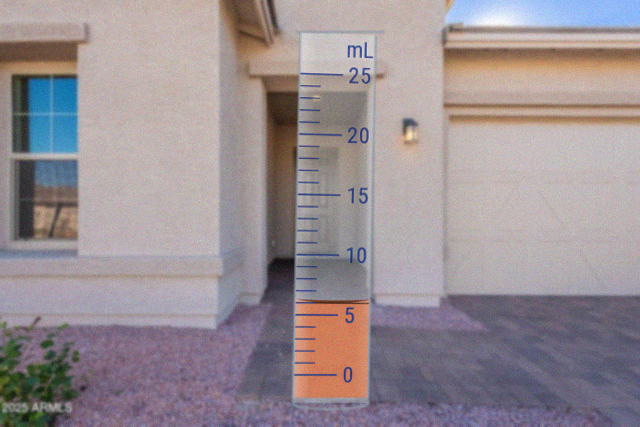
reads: value=6 unit=mL
